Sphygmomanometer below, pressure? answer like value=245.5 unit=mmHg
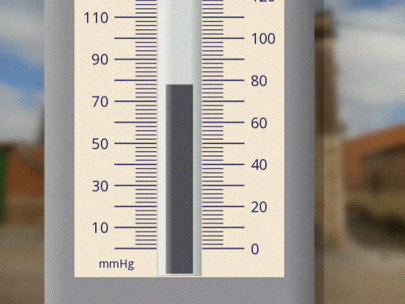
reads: value=78 unit=mmHg
